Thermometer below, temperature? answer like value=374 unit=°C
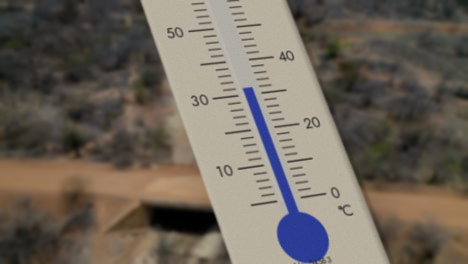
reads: value=32 unit=°C
